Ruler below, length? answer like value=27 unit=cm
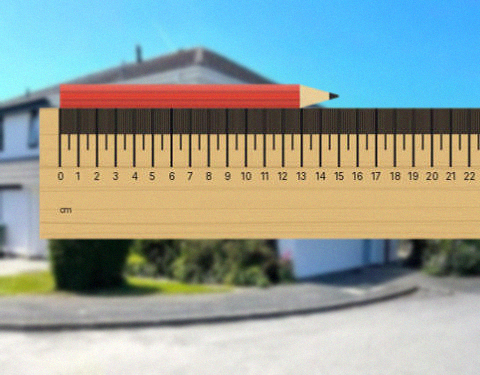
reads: value=15 unit=cm
